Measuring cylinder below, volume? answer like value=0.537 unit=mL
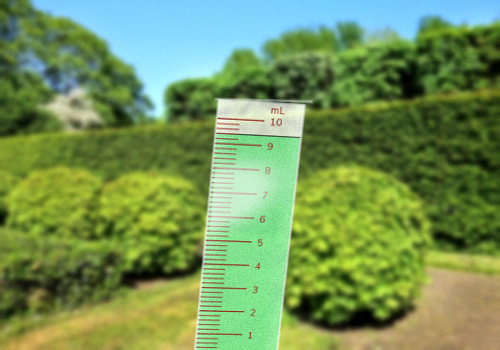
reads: value=9.4 unit=mL
